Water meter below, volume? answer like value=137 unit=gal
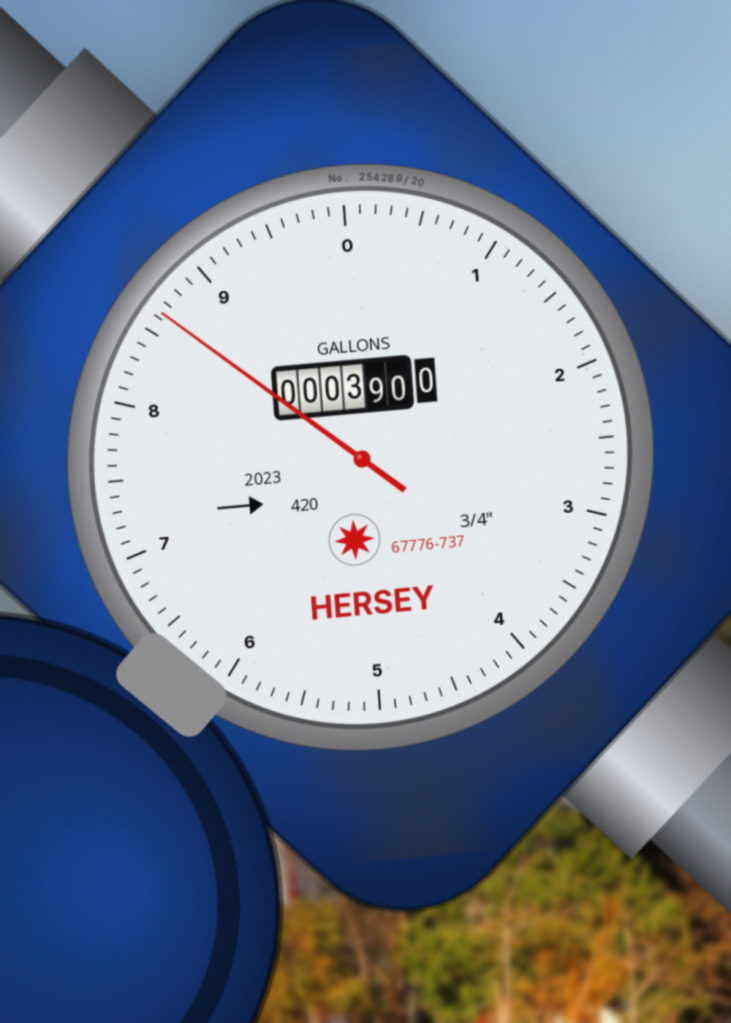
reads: value=3898.6 unit=gal
